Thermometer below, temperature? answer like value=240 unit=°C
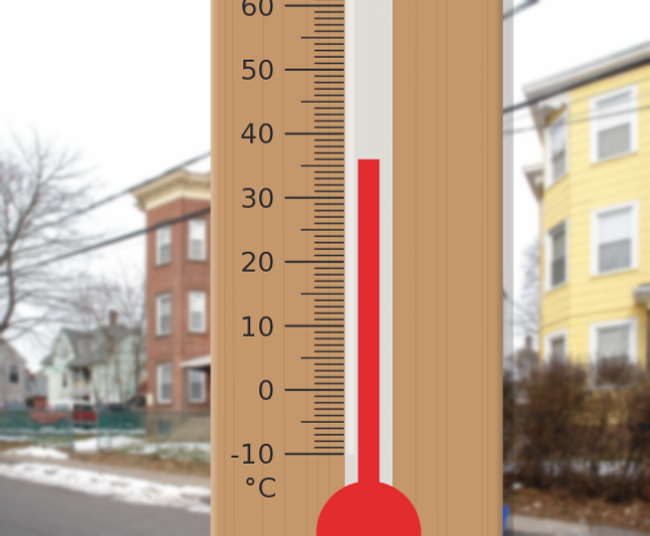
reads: value=36 unit=°C
